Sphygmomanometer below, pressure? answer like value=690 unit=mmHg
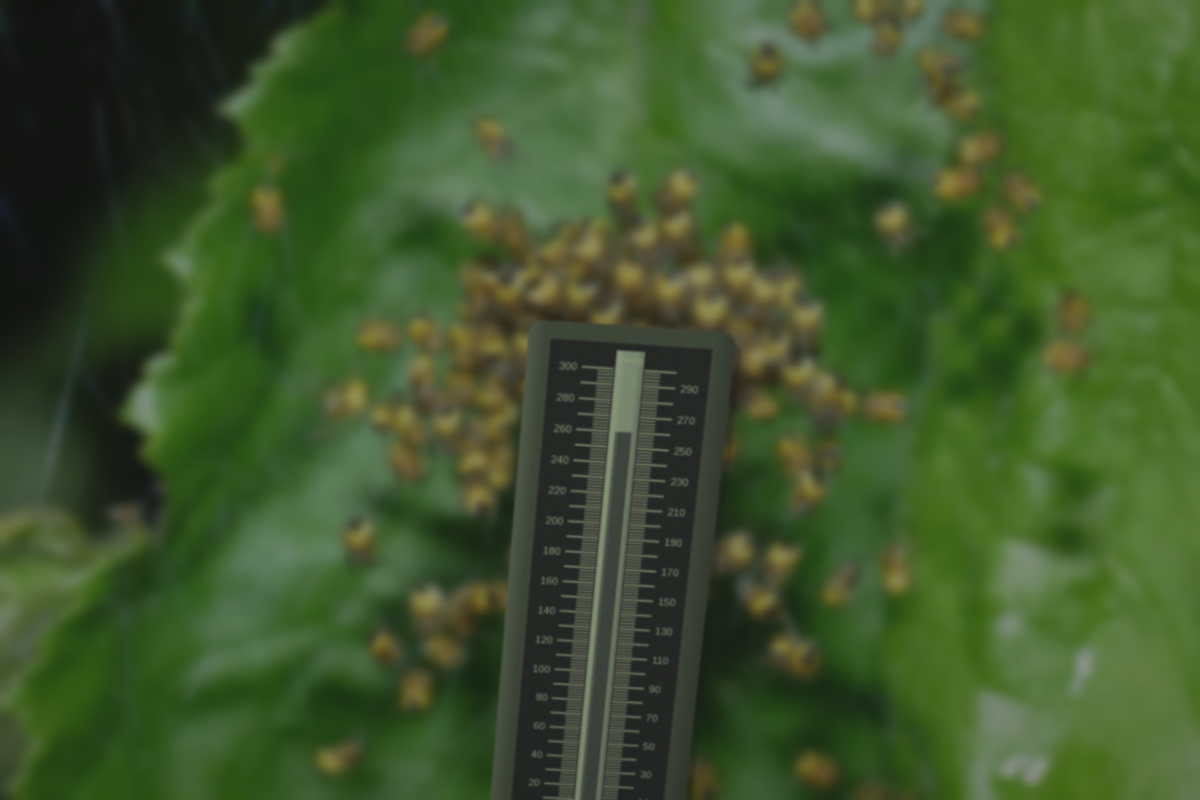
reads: value=260 unit=mmHg
